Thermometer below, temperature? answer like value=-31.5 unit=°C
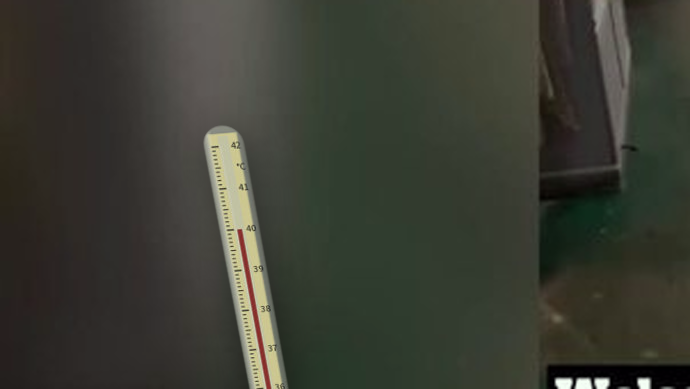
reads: value=40 unit=°C
